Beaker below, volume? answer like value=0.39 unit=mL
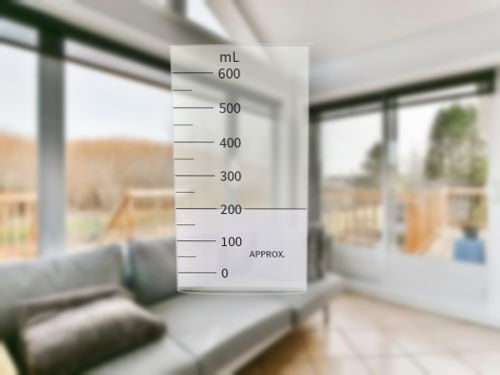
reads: value=200 unit=mL
